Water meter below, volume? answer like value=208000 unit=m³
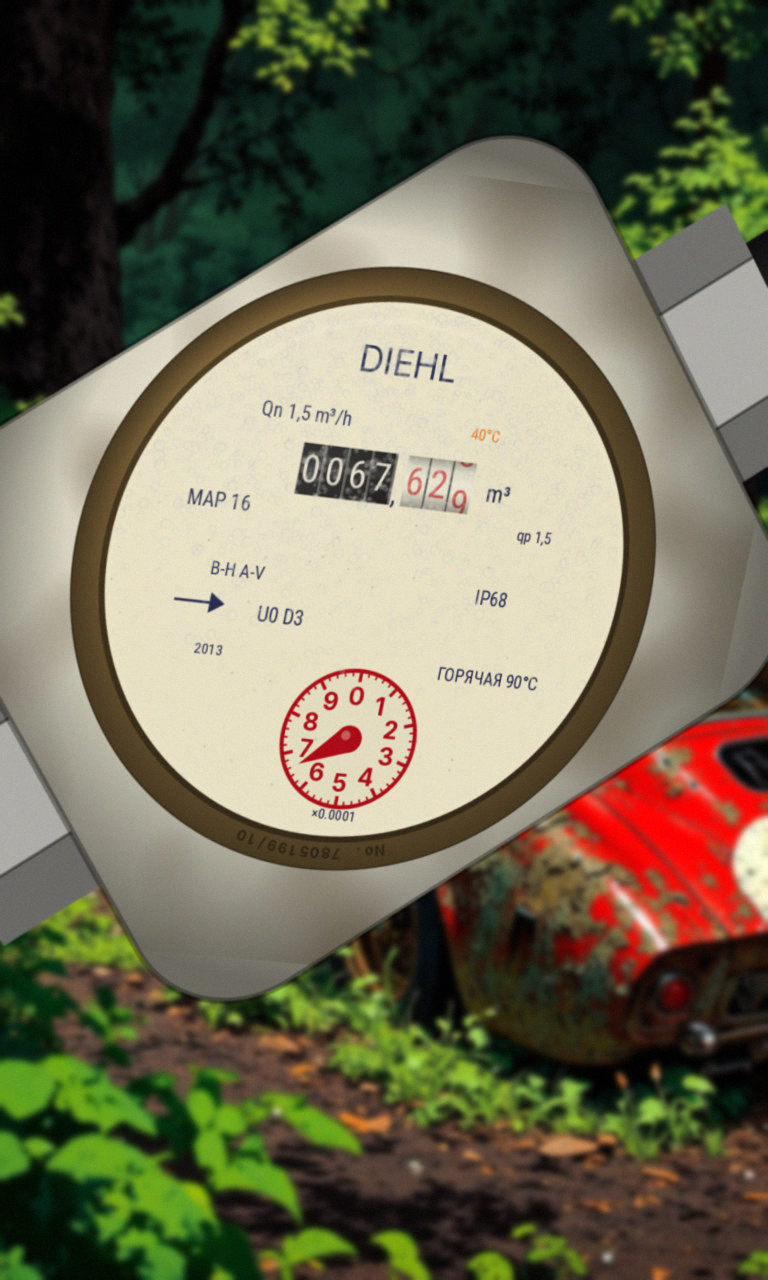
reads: value=67.6286 unit=m³
